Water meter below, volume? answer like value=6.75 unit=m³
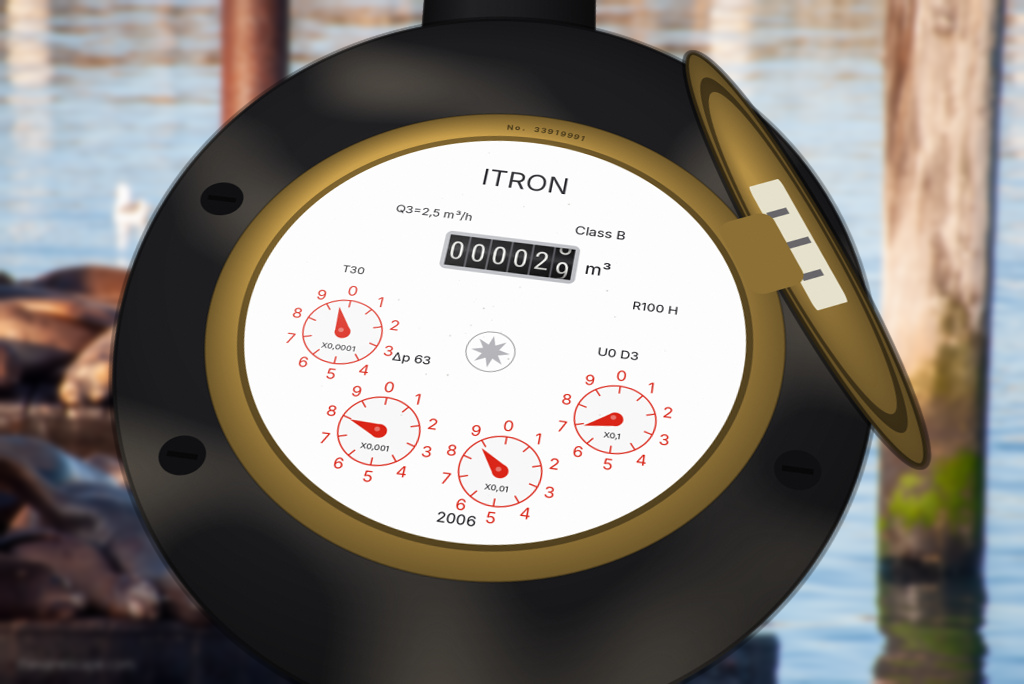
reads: value=28.6879 unit=m³
